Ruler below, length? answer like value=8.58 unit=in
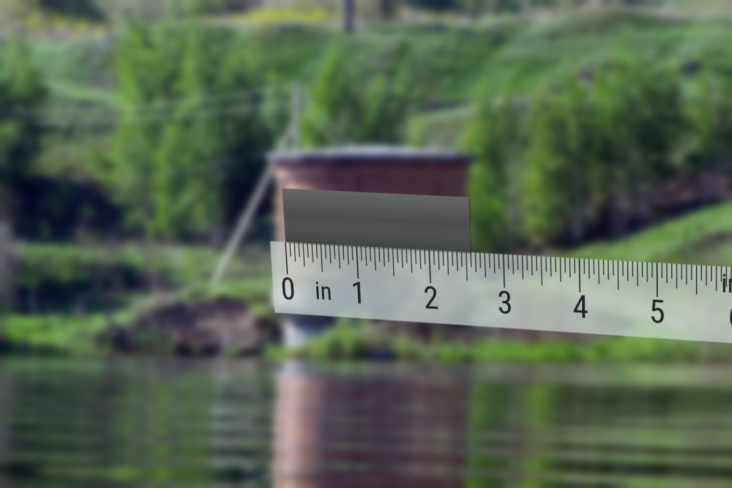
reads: value=2.5625 unit=in
